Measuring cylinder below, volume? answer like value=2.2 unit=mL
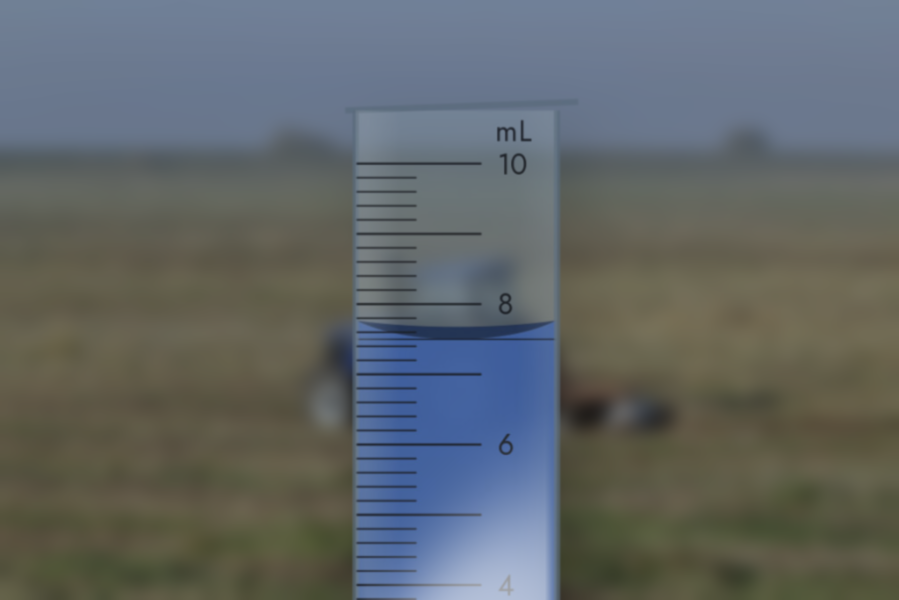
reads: value=7.5 unit=mL
